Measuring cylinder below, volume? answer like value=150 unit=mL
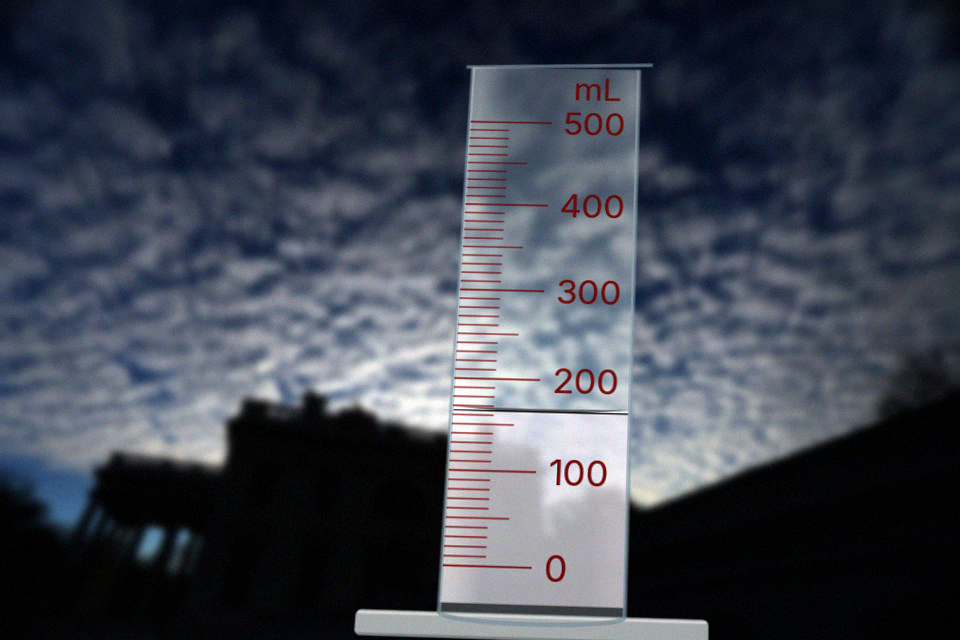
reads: value=165 unit=mL
